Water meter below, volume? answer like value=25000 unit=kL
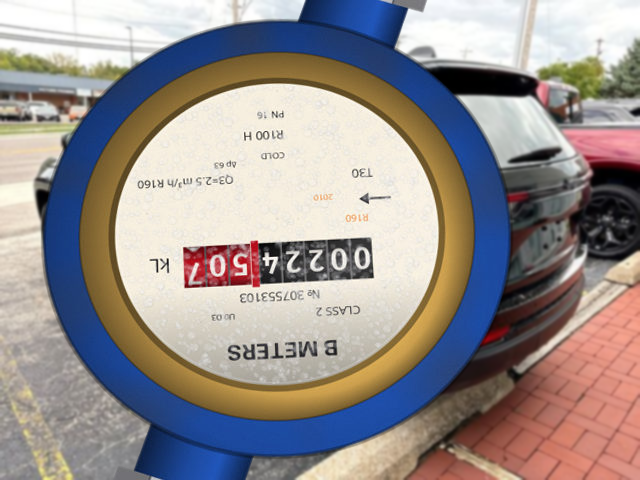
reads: value=224.507 unit=kL
